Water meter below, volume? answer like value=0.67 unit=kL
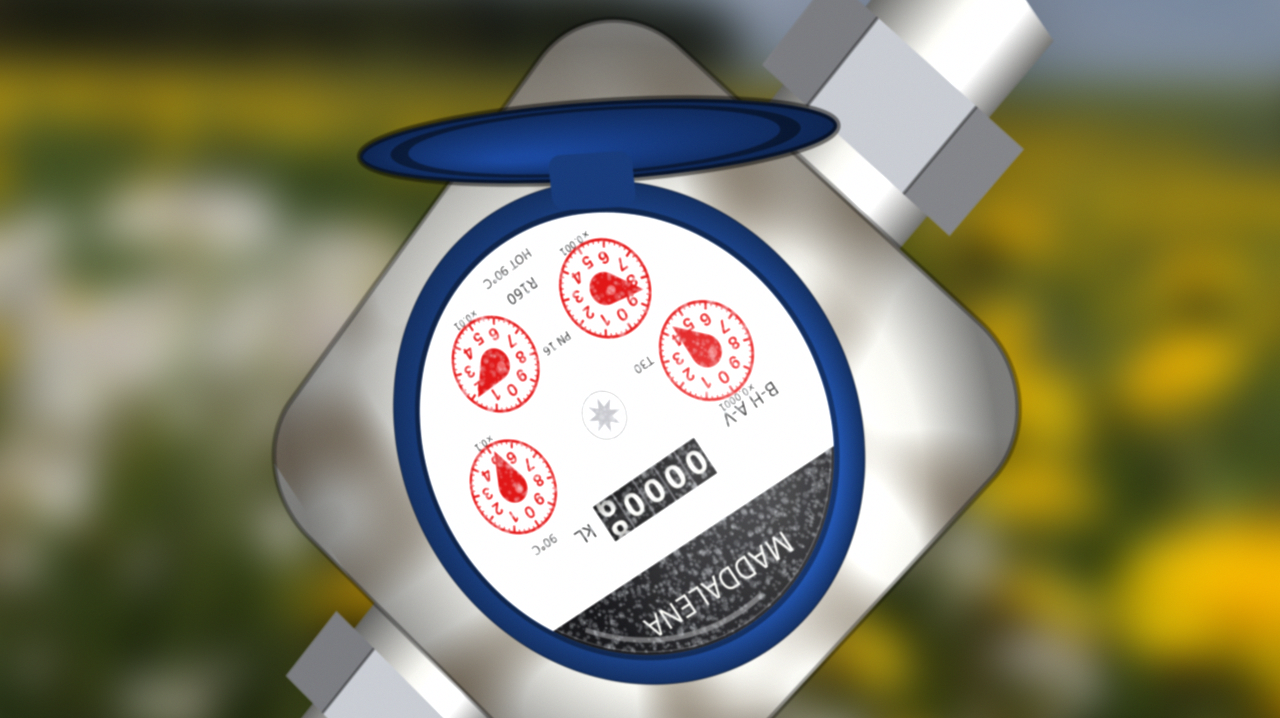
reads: value=8.5184 unit=kL
